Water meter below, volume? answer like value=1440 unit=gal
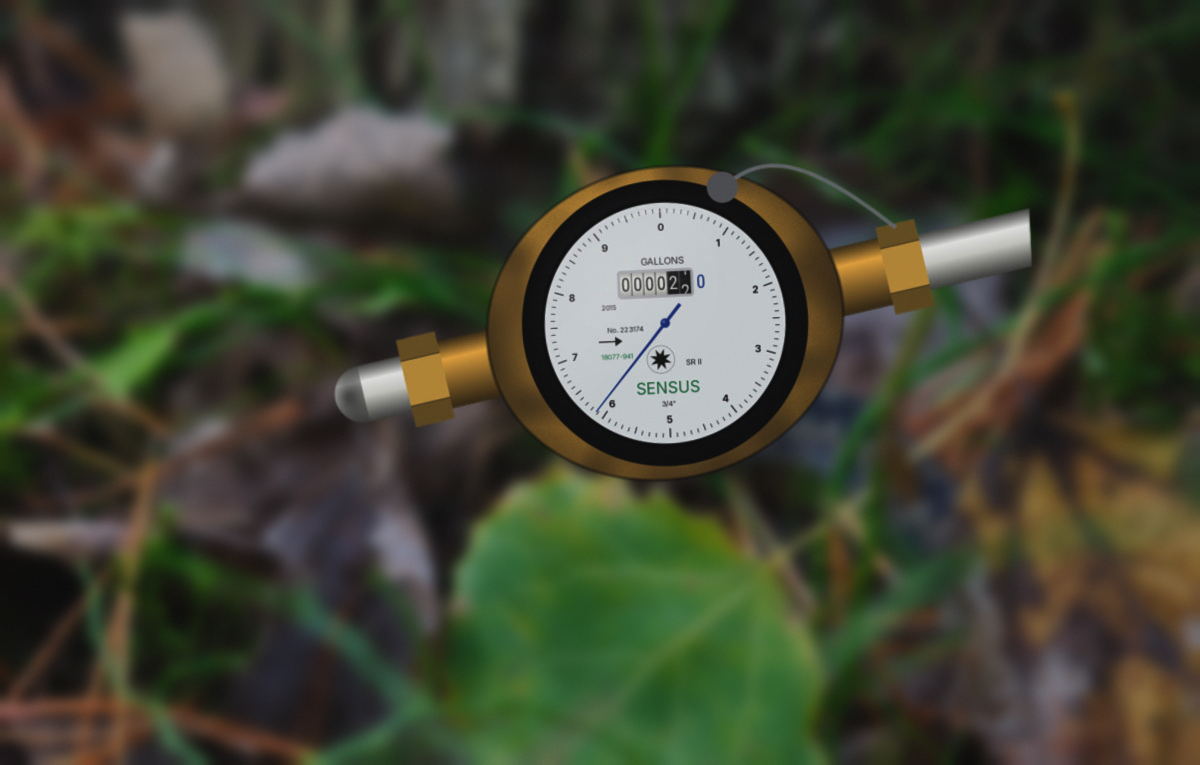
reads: value=216.1 unit=gal
